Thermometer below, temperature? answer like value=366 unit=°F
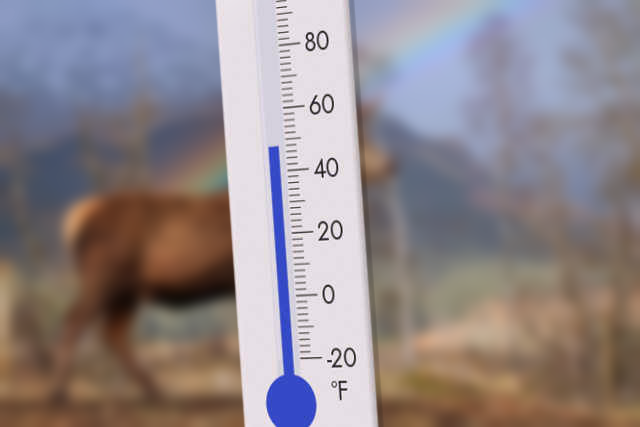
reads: value=48 unit=°F
